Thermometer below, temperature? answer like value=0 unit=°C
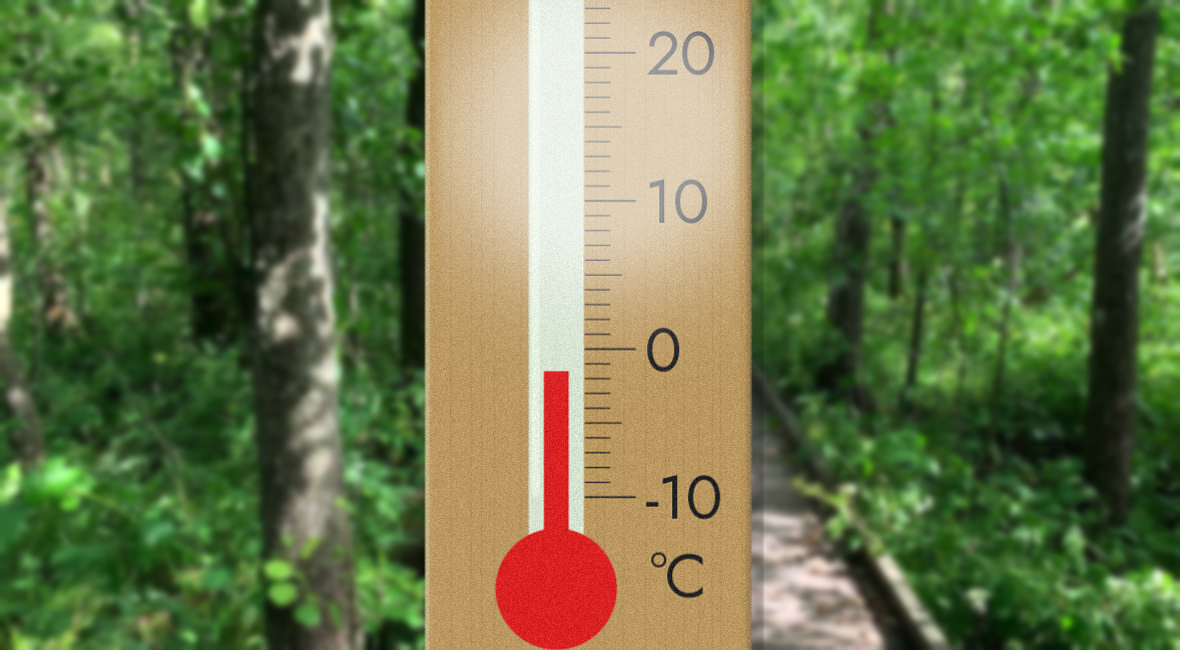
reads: value=-1.5 unit=°C
